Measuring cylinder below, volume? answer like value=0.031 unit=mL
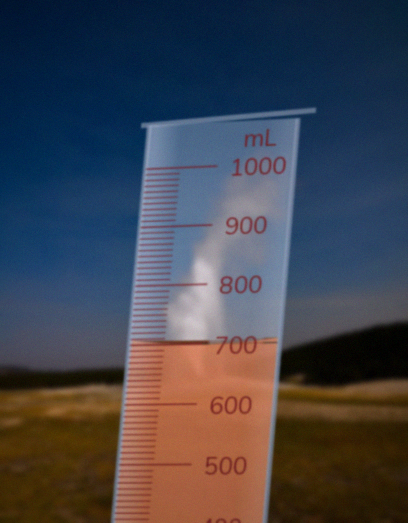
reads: value=700 unit=mL
